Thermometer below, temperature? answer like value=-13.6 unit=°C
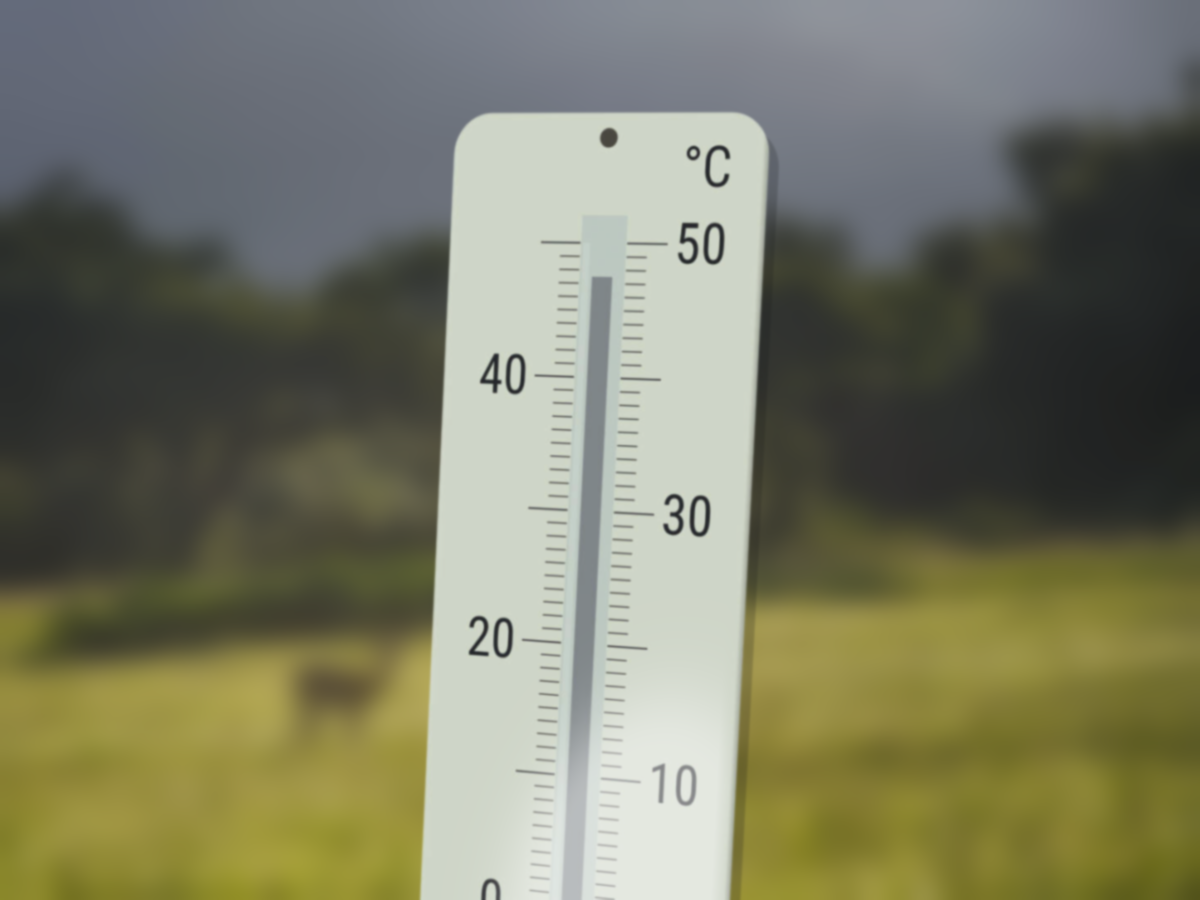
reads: value=47.5 unit=°C
